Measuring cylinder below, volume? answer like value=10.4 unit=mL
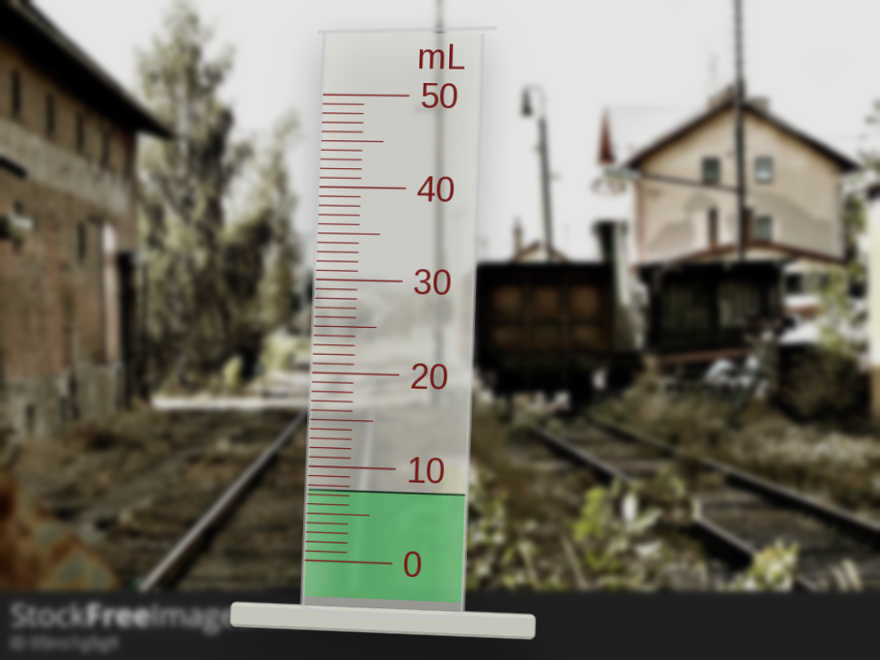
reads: value=7.5 unit=mL
